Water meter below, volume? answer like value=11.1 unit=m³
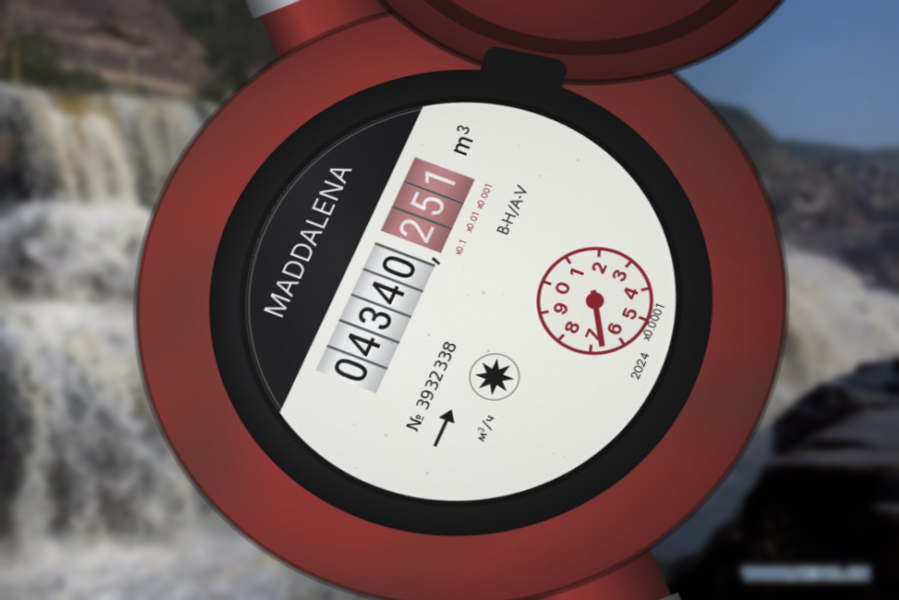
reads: value=4340.2516 unit=m³
